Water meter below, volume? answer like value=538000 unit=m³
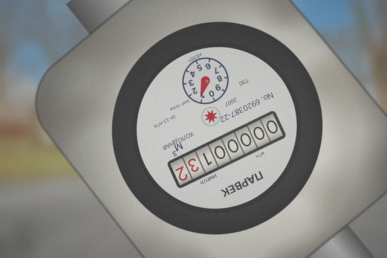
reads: value=1.321 unit=m³
